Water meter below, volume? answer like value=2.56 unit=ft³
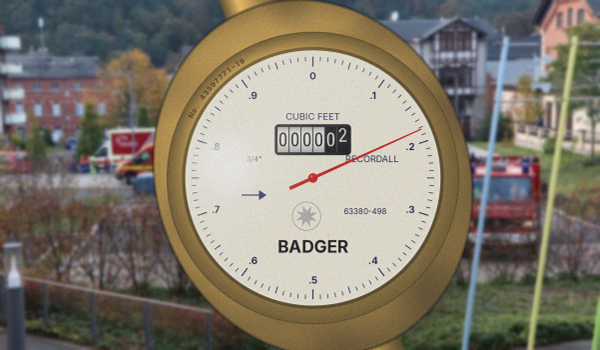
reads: value=2.18 unit=ft³
